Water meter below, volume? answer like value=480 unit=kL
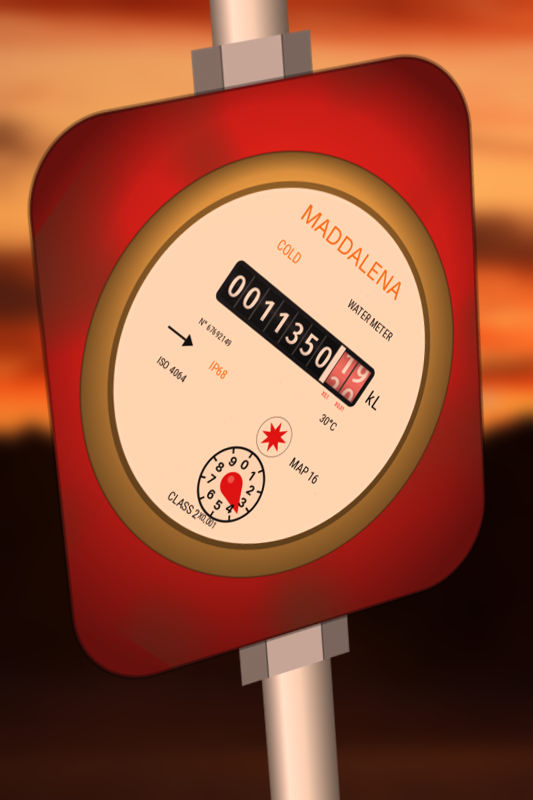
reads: value=11350.193 unit=kL
